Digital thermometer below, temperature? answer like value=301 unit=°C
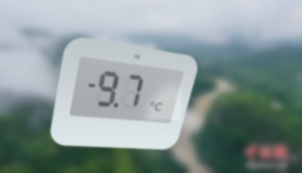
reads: value=-9.7 unit=°C
